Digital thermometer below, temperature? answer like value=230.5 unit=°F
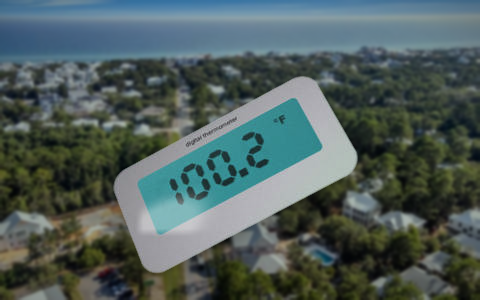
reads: value=100.2 unit=°F
